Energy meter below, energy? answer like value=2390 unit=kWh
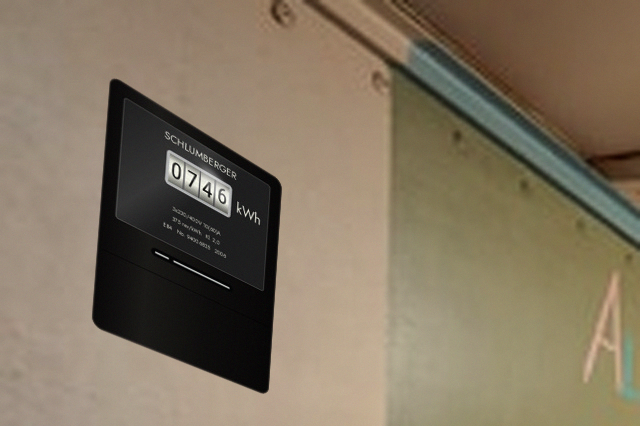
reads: value=746 unit=kWh
